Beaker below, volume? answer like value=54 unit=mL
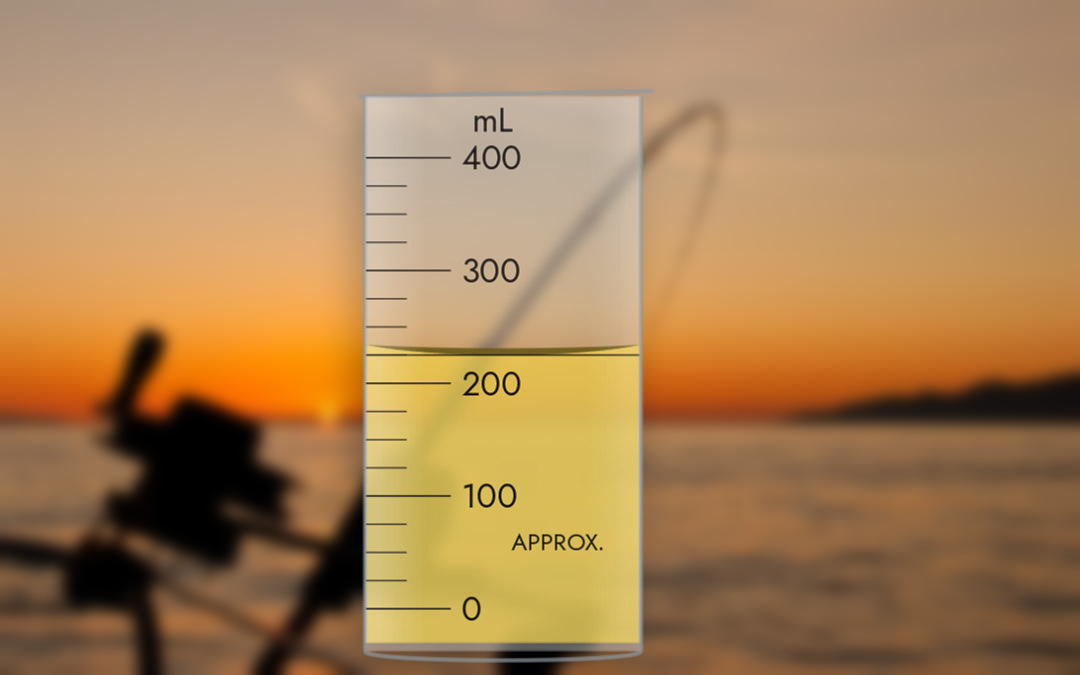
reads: value=225 unit=mL
